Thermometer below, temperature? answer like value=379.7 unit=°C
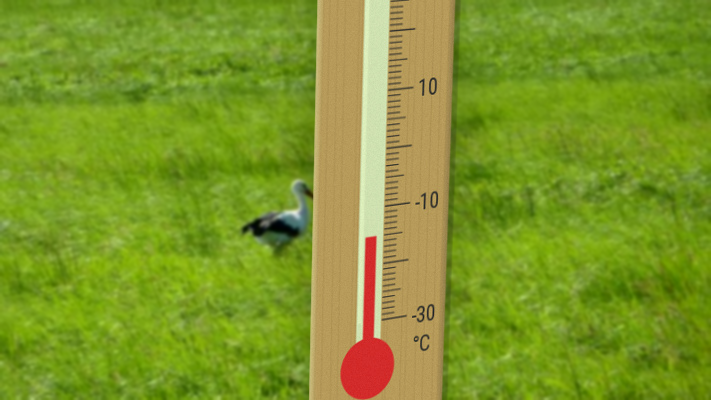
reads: value=-15 unit=°C
